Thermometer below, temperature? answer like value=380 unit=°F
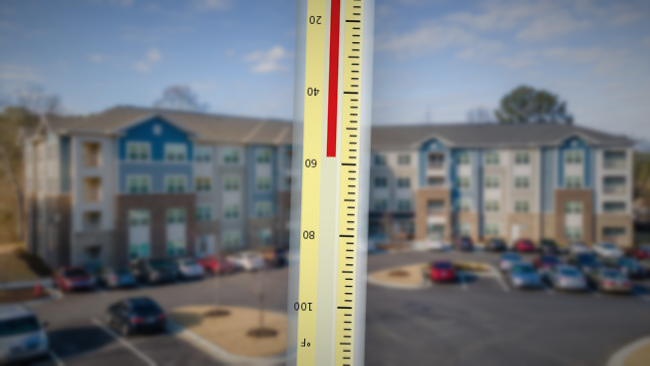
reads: value=58 unit=°F
